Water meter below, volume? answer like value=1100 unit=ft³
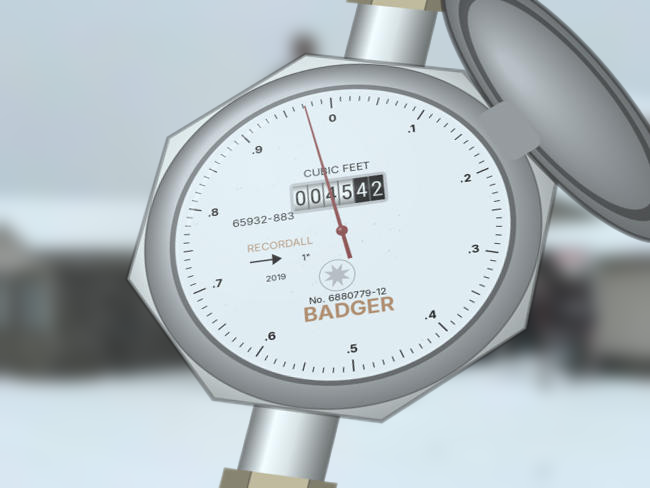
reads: value=4541.97 unit=ft³
